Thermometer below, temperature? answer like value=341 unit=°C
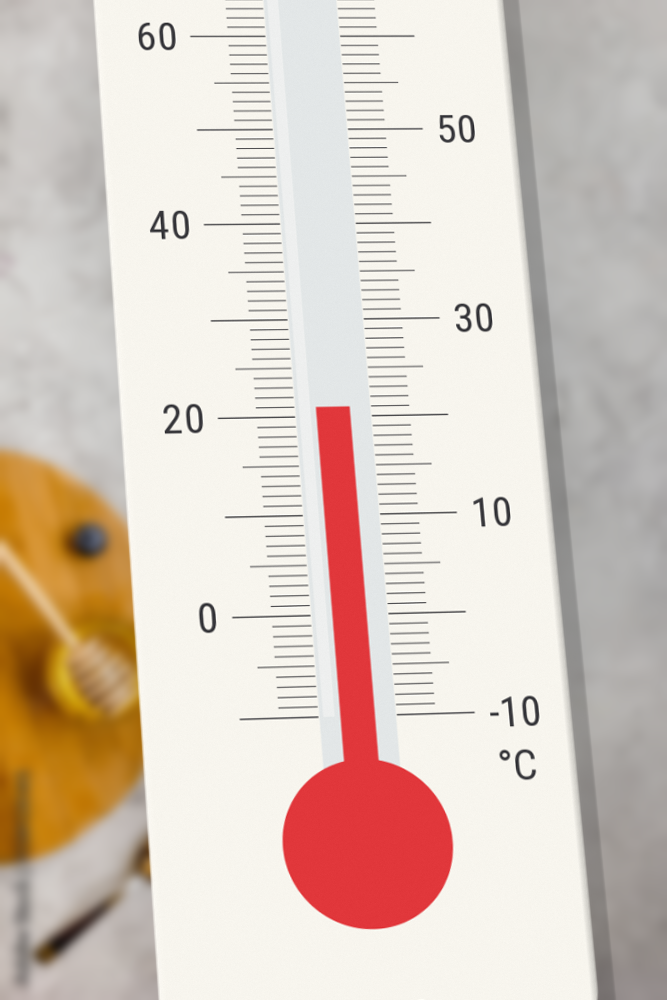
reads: value=21 unit=°C
